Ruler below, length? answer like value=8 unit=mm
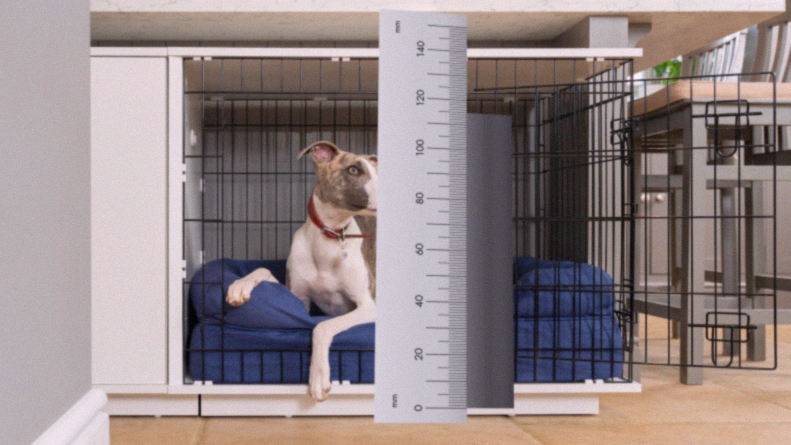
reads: value=115 unit=mm
